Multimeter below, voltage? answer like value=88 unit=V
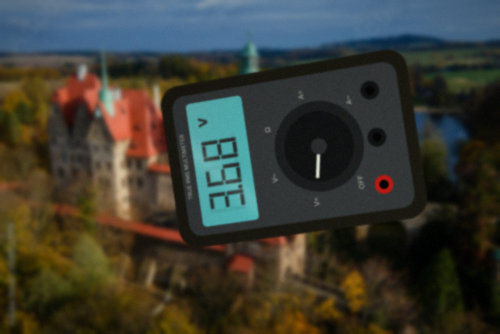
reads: value=3.68 unit=V
